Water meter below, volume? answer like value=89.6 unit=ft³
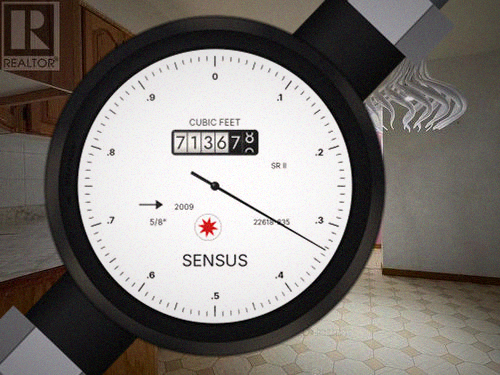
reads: value=713678.33 unit=ft³
